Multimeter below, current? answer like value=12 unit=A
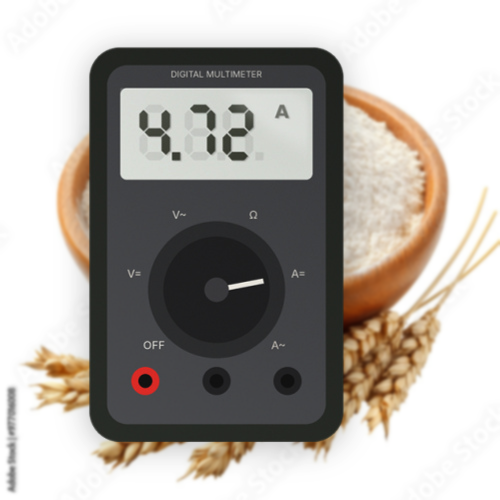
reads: value=4.72 unit=A
